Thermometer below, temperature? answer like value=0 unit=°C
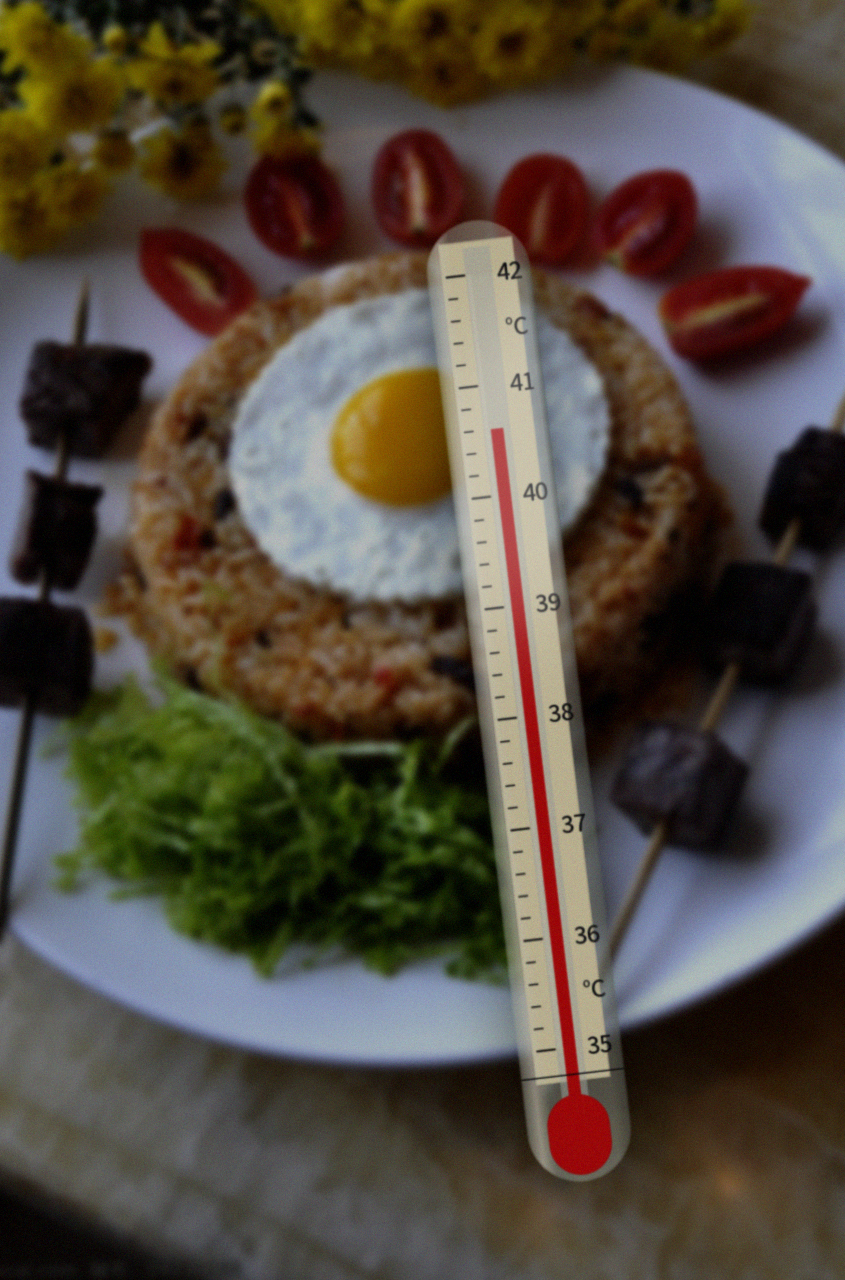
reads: value=40.6 unit=°C
